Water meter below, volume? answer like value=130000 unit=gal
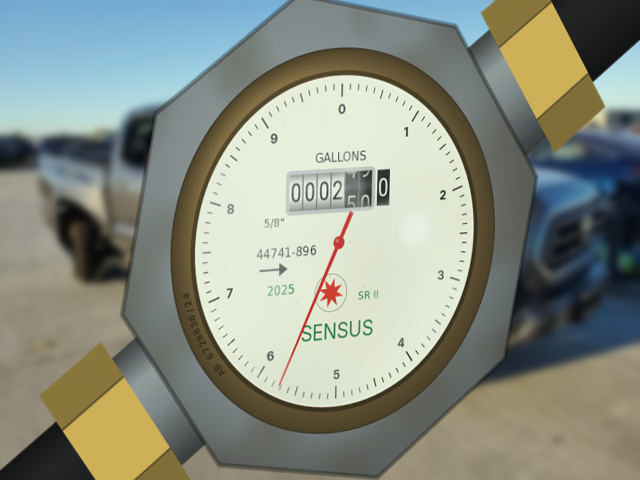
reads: value=2495.7 unit=gal
